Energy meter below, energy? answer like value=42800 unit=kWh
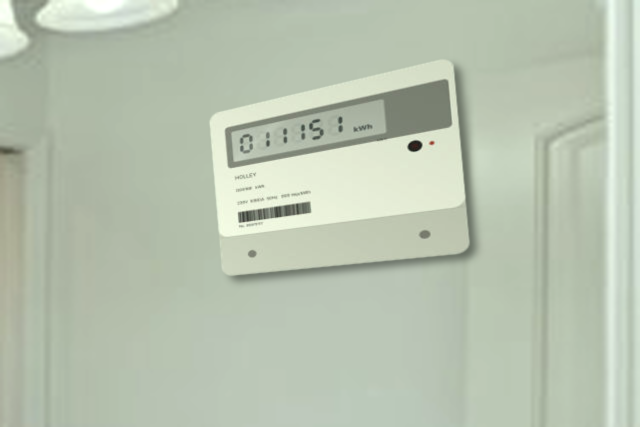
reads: value=11151 unit=kWh
